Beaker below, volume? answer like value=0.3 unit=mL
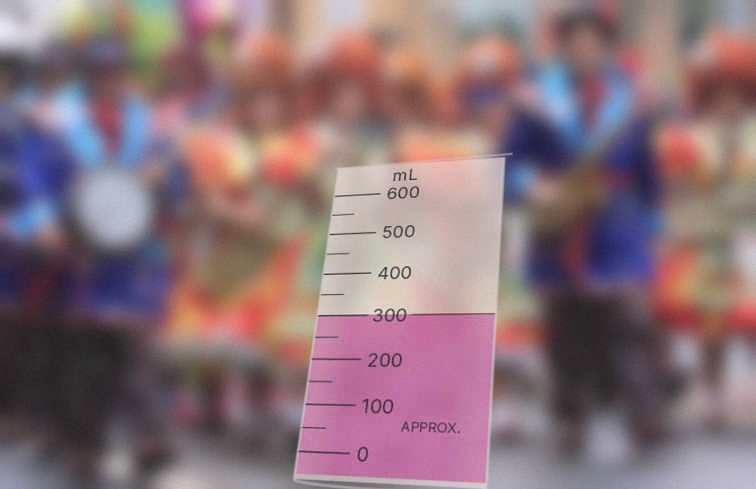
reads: value=300 unit=mL
